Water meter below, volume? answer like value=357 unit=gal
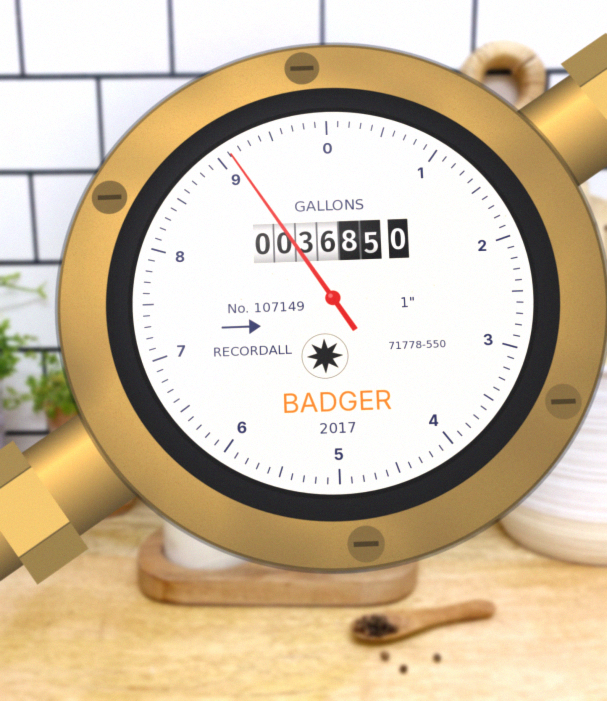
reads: value=36849.1 unit=gal
